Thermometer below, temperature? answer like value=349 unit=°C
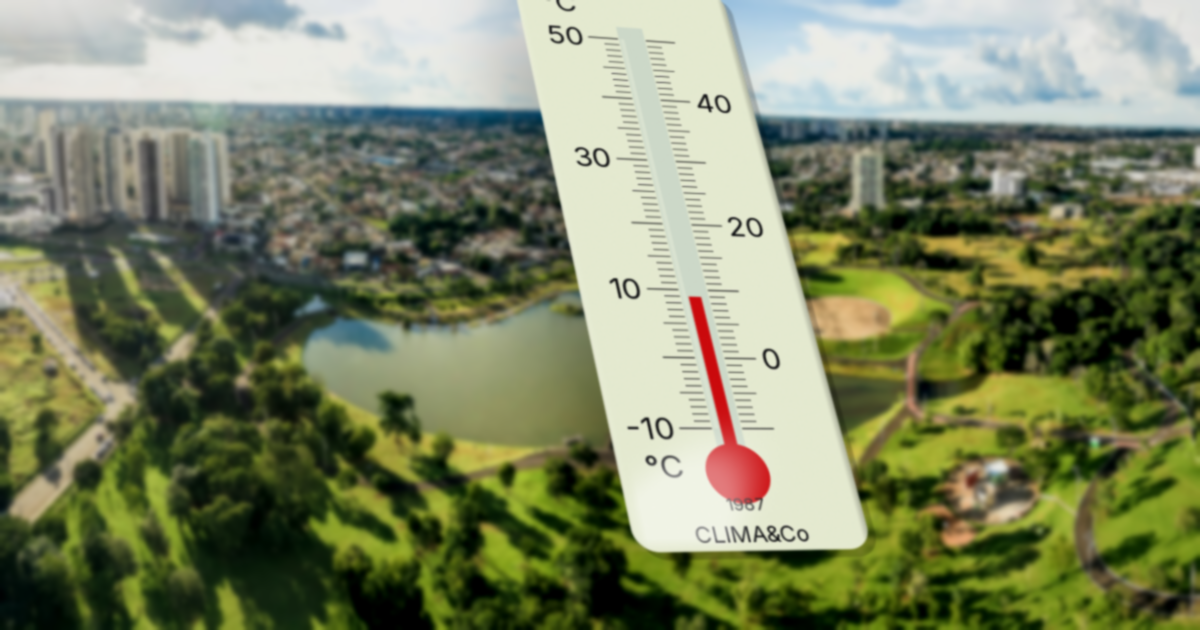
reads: value=9 unit=°C
